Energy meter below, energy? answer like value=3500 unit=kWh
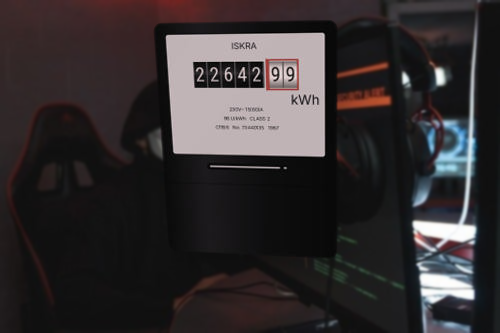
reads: value=22642.99 unit=kWh
